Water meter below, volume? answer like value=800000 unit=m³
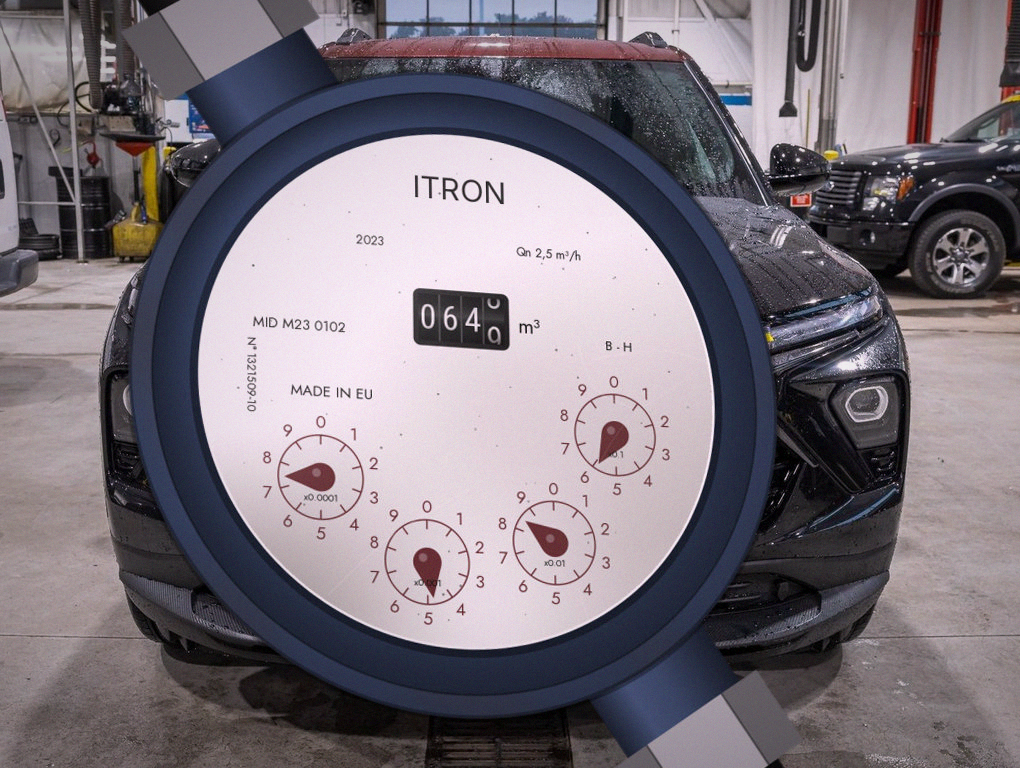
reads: value=648.5847 unit=m³
